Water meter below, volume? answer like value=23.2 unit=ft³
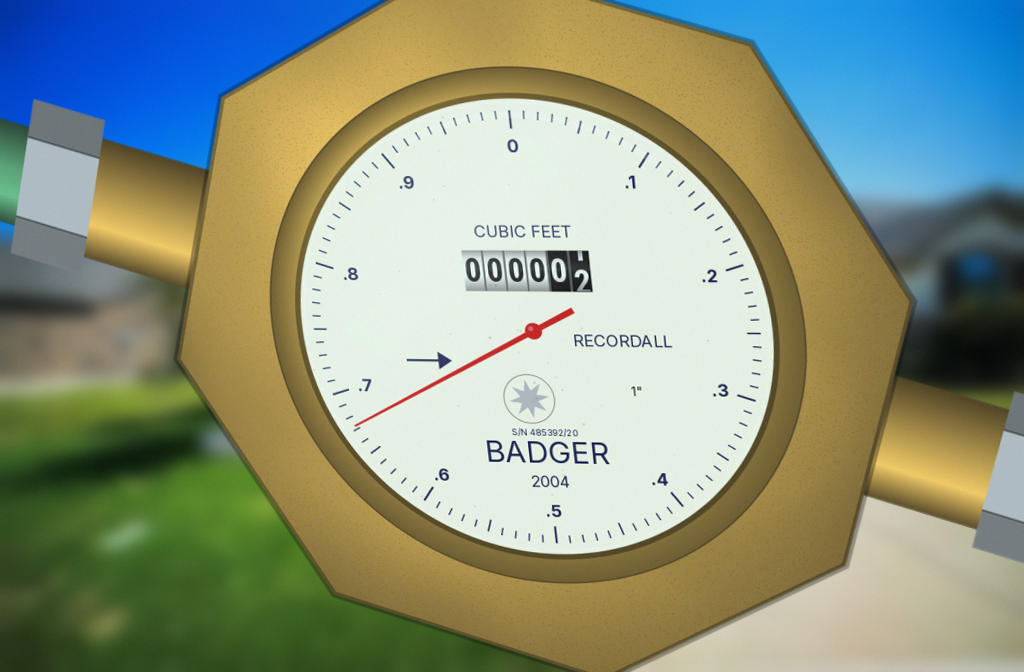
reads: value=1.67 unit=ft³
